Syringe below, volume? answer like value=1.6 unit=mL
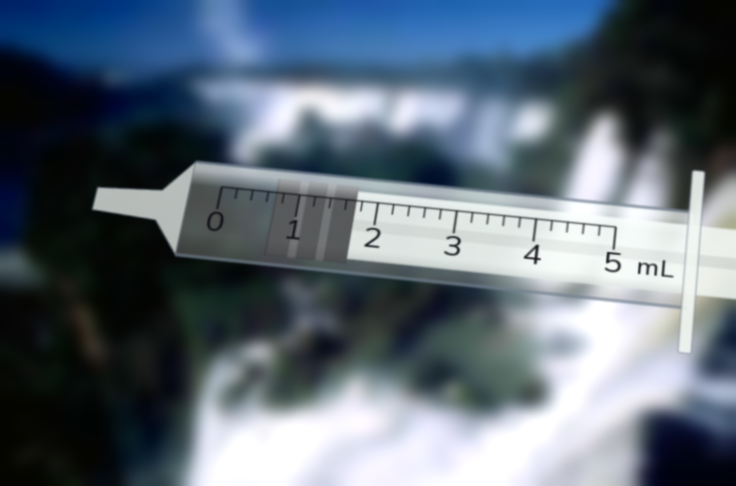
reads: value=0.7 unit=mL
